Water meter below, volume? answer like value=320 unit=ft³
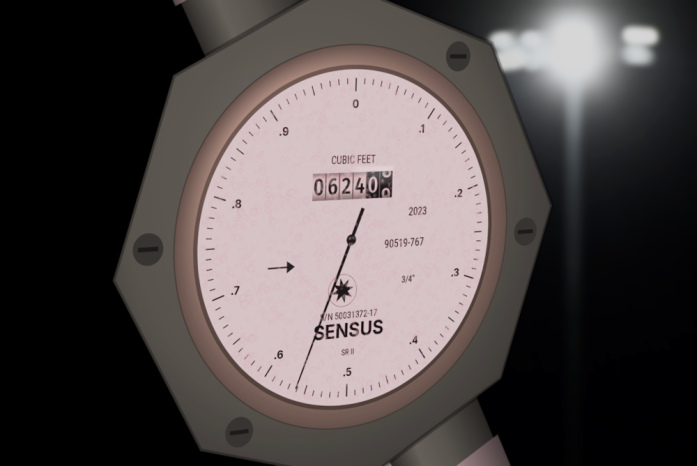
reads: value=62408.56 unit=ft³
